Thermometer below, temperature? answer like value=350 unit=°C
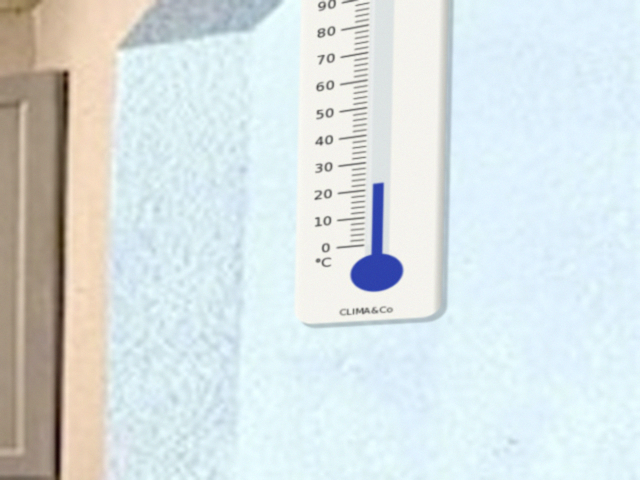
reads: value=22 unit=°C
